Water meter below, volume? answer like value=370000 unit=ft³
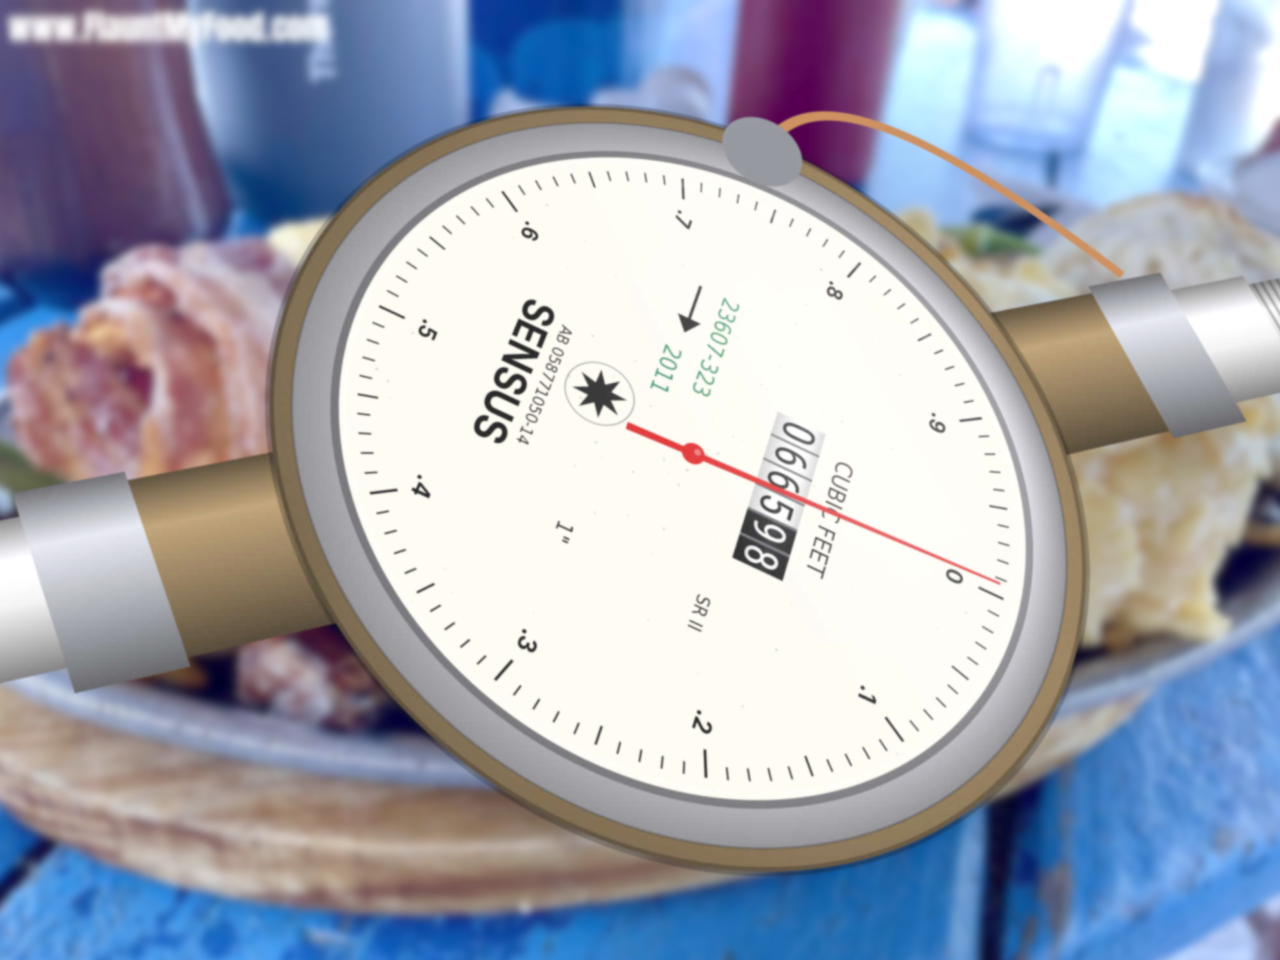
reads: value=66597.99 unit=ft³
